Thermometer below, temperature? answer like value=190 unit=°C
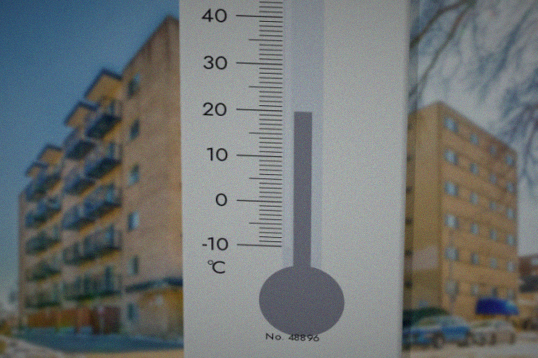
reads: value=20 unit=°C
